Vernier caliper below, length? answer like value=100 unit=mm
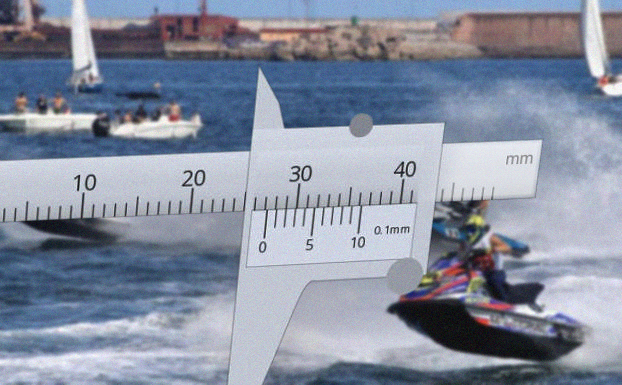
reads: value=27.2 unit=mm
